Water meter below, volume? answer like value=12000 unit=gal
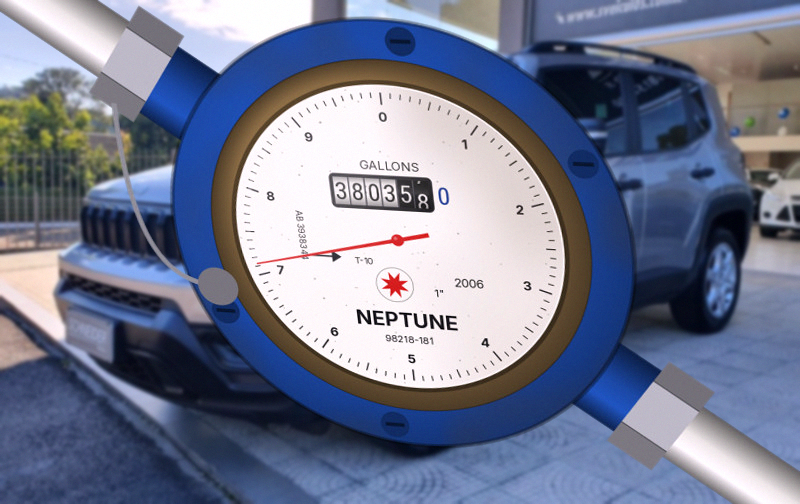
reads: value=3803577.1 unit=gal
